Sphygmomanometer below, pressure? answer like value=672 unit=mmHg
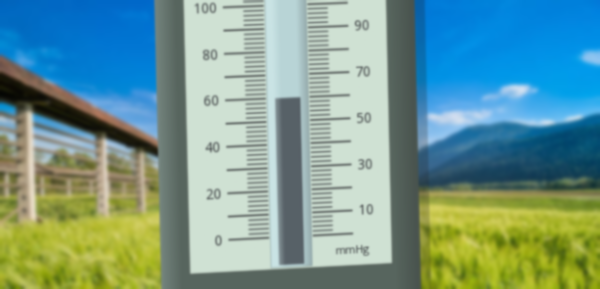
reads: value=60 unit=mmHg
